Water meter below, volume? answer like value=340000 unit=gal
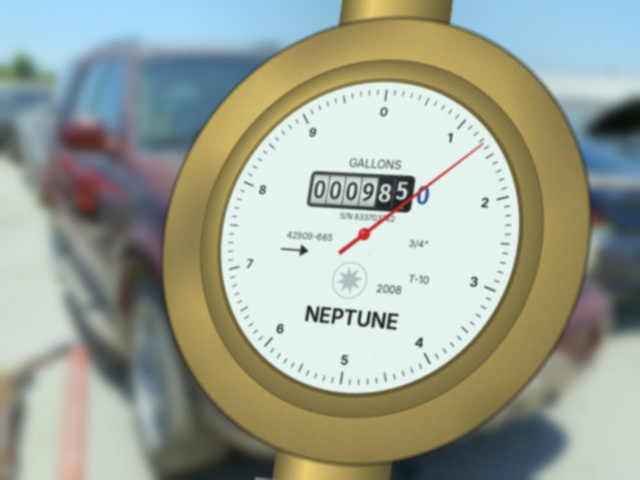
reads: value=9851.3 unit=gal
